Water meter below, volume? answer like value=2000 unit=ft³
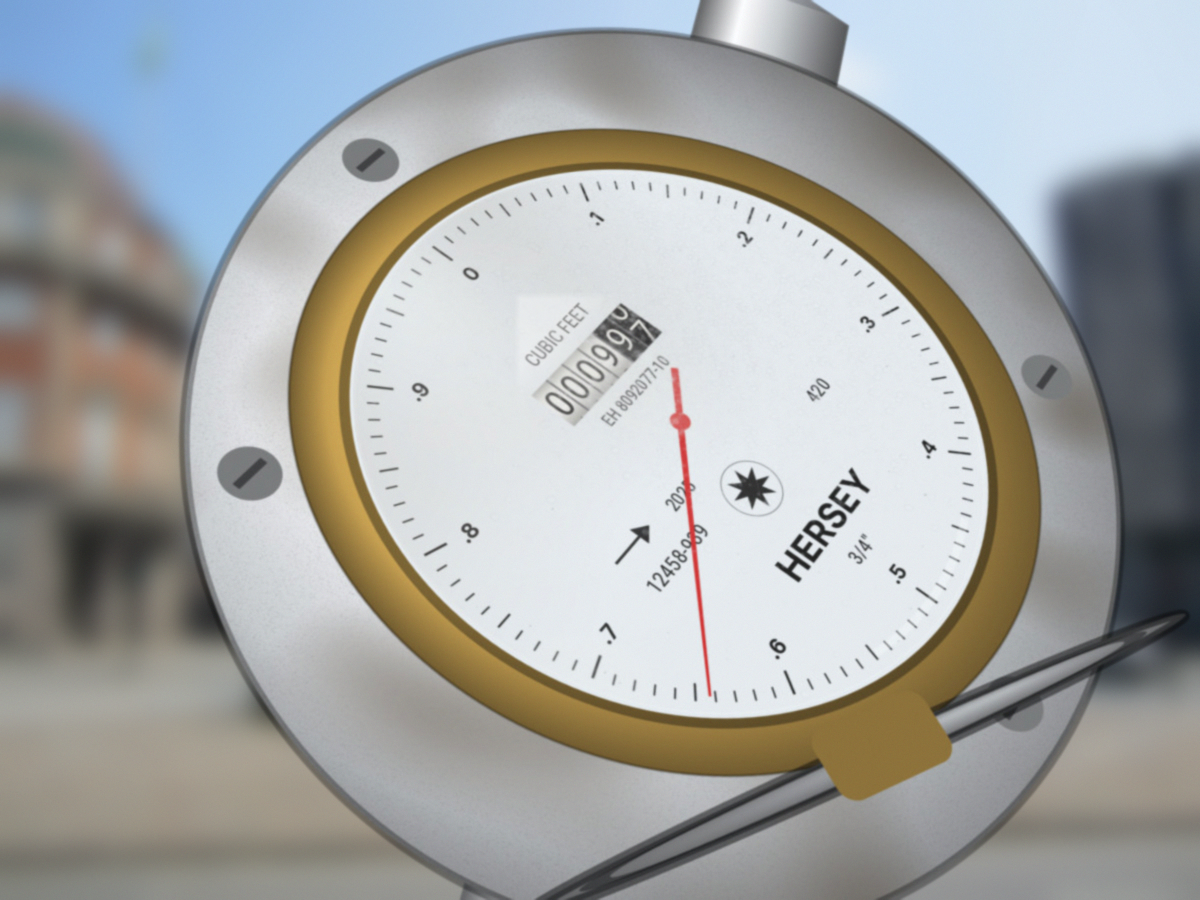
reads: value=996.64 unit=ft³
